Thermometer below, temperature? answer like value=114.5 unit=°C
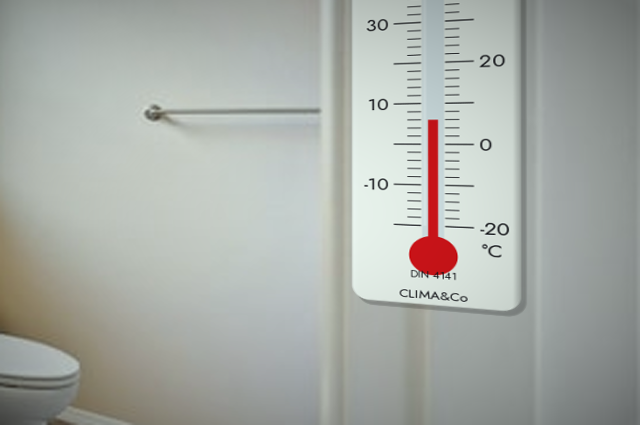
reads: value=6 unit=°C
